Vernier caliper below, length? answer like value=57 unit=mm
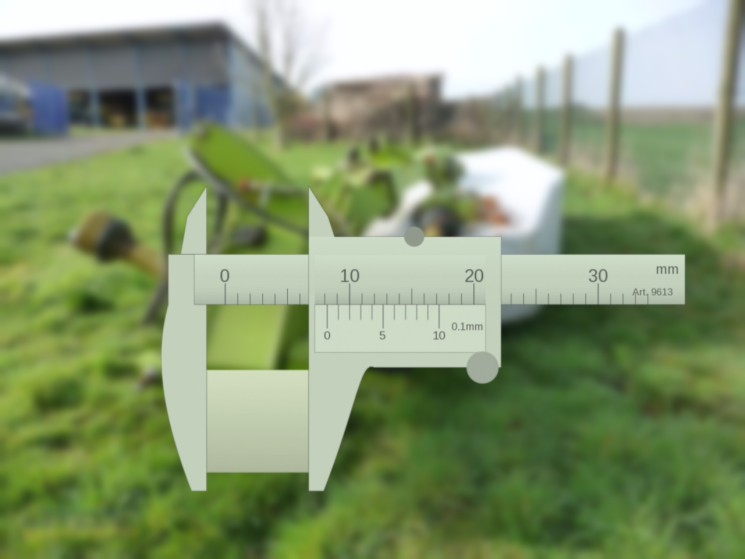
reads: value=8.2 unit=mm
